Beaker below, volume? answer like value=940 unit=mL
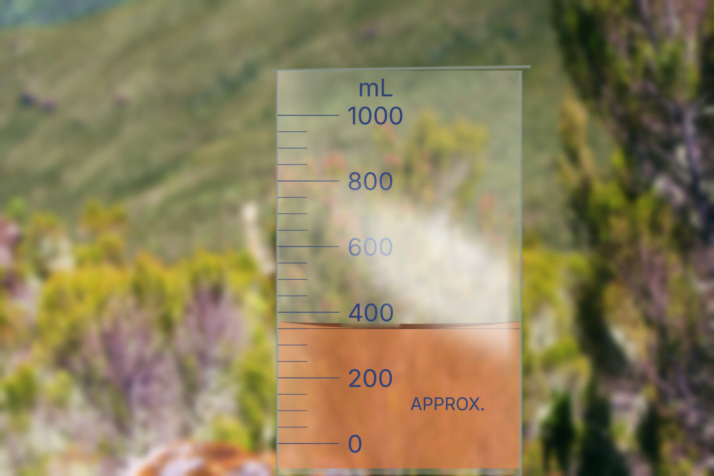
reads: value=350 unit=mL
